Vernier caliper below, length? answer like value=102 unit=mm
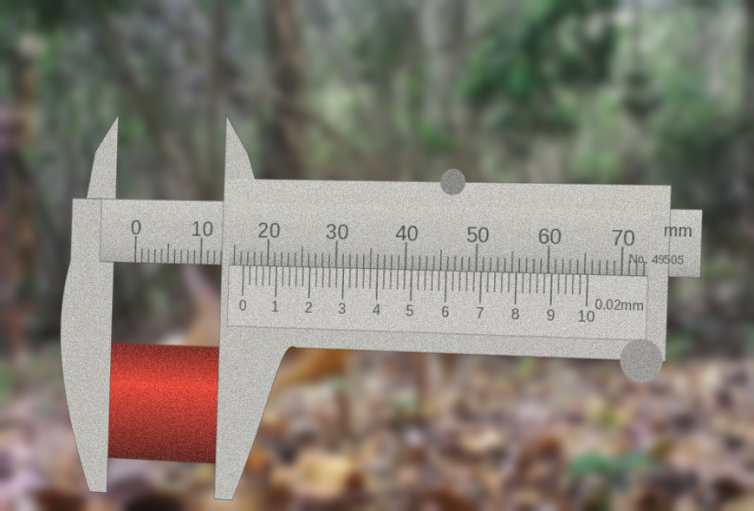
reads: value=16.4 unit=mm
